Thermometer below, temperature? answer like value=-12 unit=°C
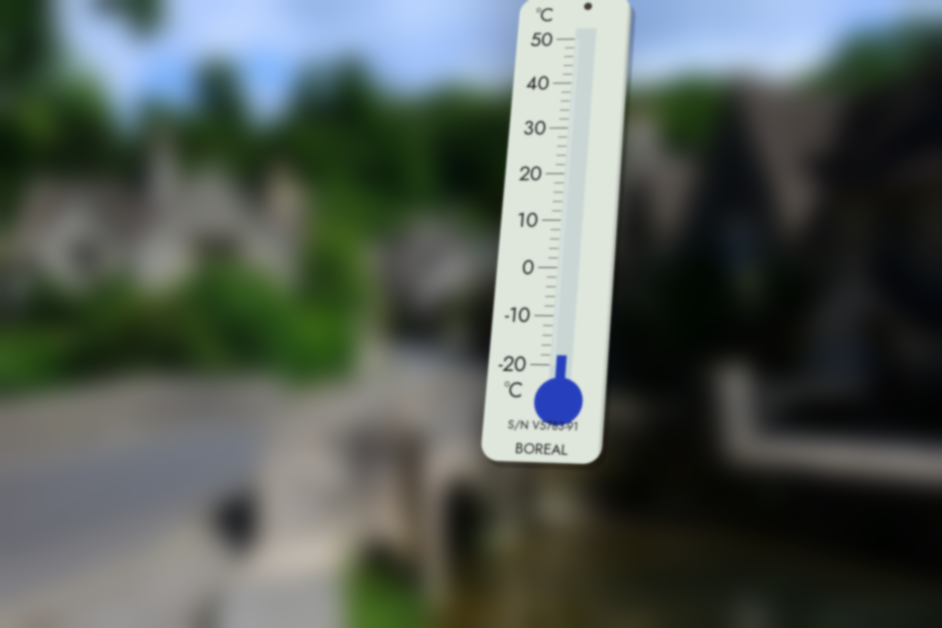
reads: value=-18 unit=°C
